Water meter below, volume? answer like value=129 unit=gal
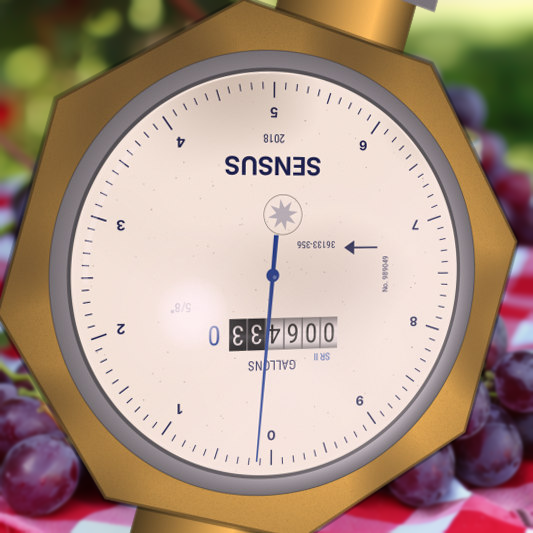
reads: value=64330.1 unit=gal
